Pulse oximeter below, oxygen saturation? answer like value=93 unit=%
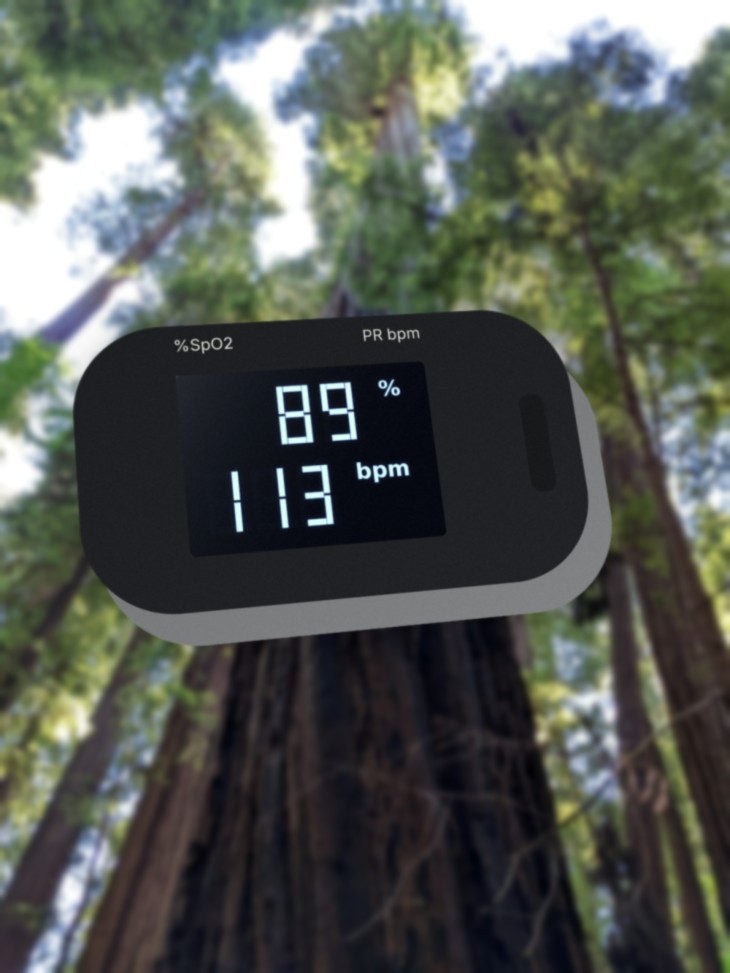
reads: value=89 unit=%
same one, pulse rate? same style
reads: value=113 unit=bpm
